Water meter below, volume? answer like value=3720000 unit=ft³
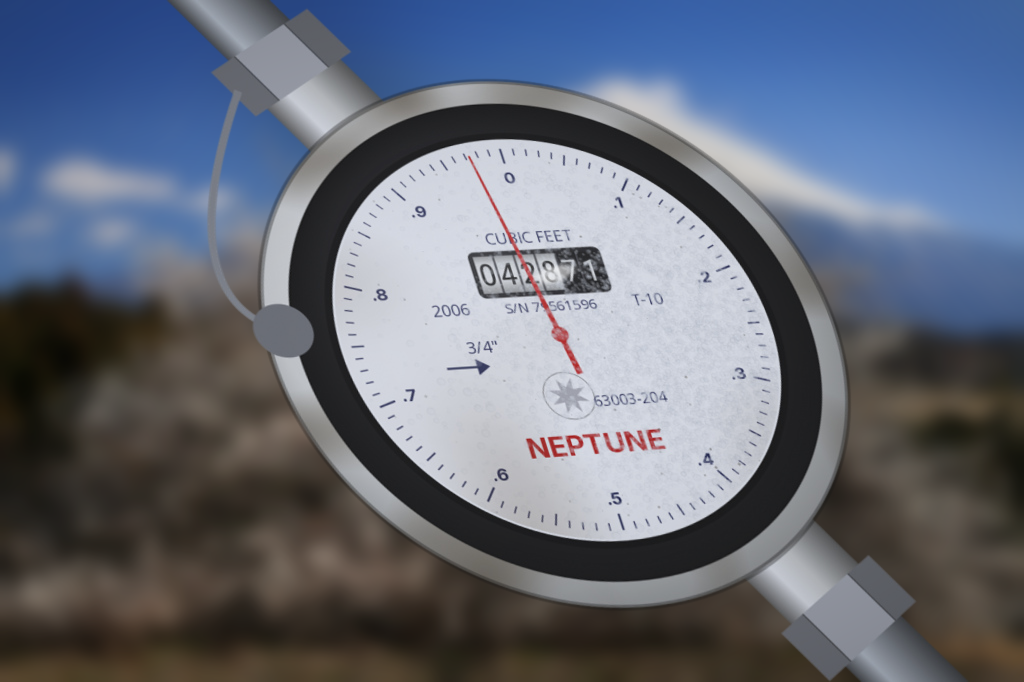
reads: value=42870.97 unit=ft³
